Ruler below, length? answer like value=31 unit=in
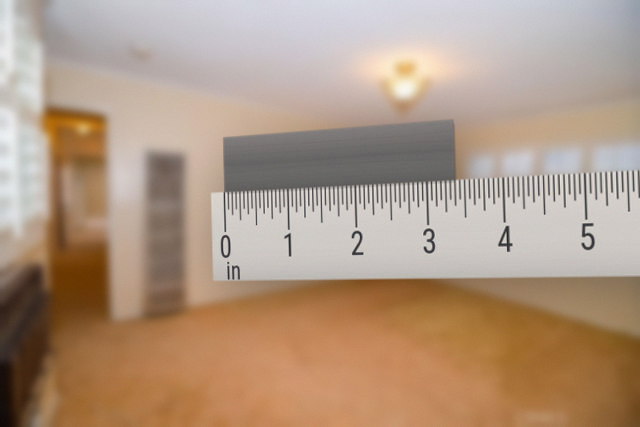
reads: value=3.375 unit=in
